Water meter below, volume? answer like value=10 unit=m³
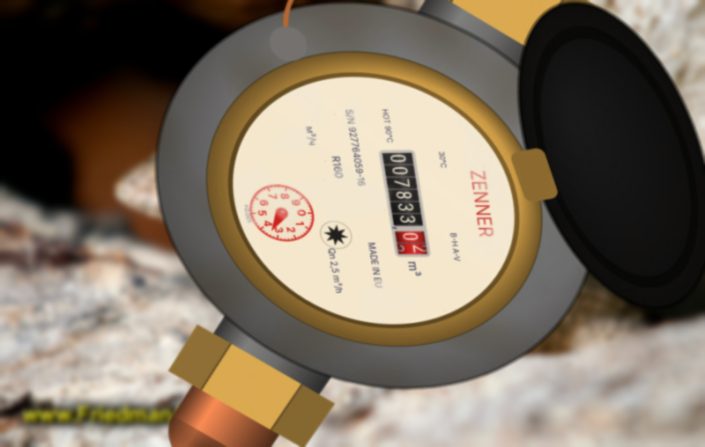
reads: value=7833.023 unit=m³
